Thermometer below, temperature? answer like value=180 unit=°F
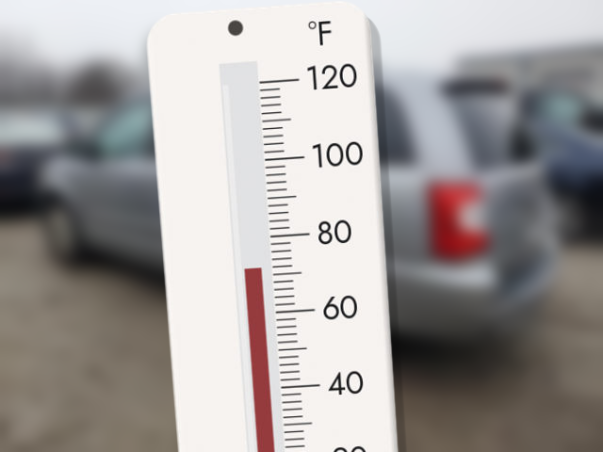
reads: value=72 unit=°F
